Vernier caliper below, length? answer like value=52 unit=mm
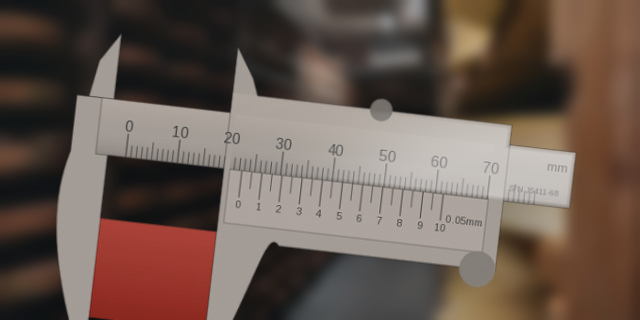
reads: value=22.5 unit=mm
